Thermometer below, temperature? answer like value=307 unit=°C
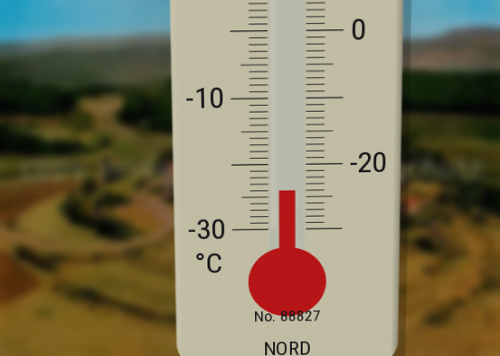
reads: value=-24 unit=°C
